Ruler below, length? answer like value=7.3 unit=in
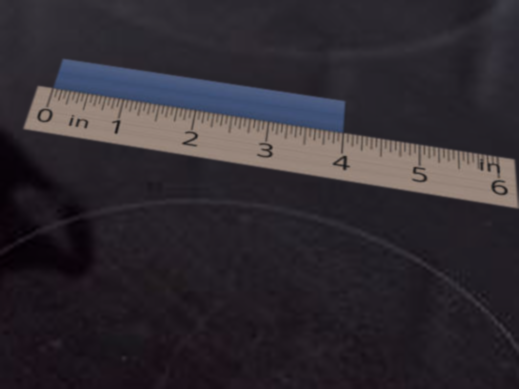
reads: value=4 unit=in
